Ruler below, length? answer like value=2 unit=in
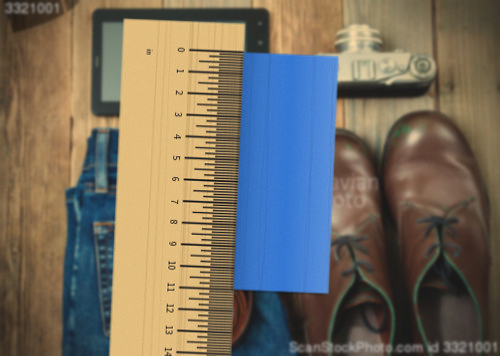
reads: value=11 unit=in
